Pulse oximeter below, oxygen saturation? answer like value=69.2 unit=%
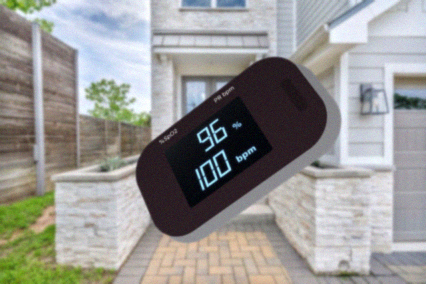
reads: value=96 unit=%
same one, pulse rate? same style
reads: value=100 unit=bpm
